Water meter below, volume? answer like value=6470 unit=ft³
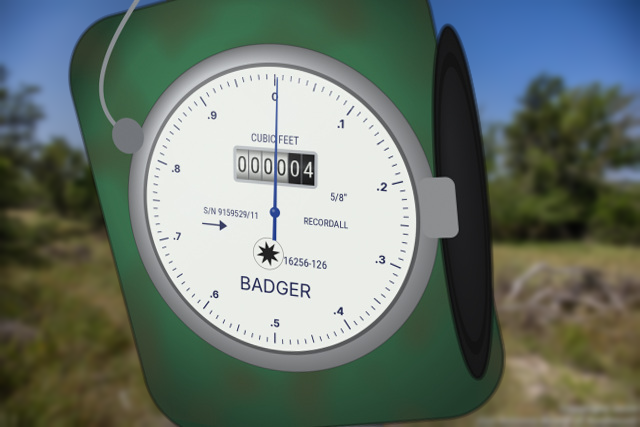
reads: value=4.00 unit=ft³
